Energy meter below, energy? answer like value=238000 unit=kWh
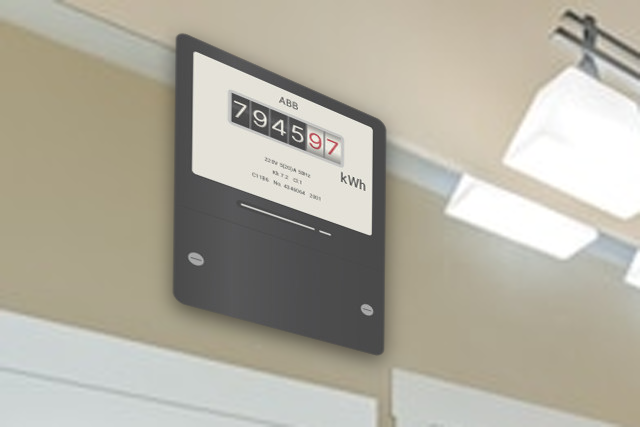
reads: value=7945.97 unit=kWh
